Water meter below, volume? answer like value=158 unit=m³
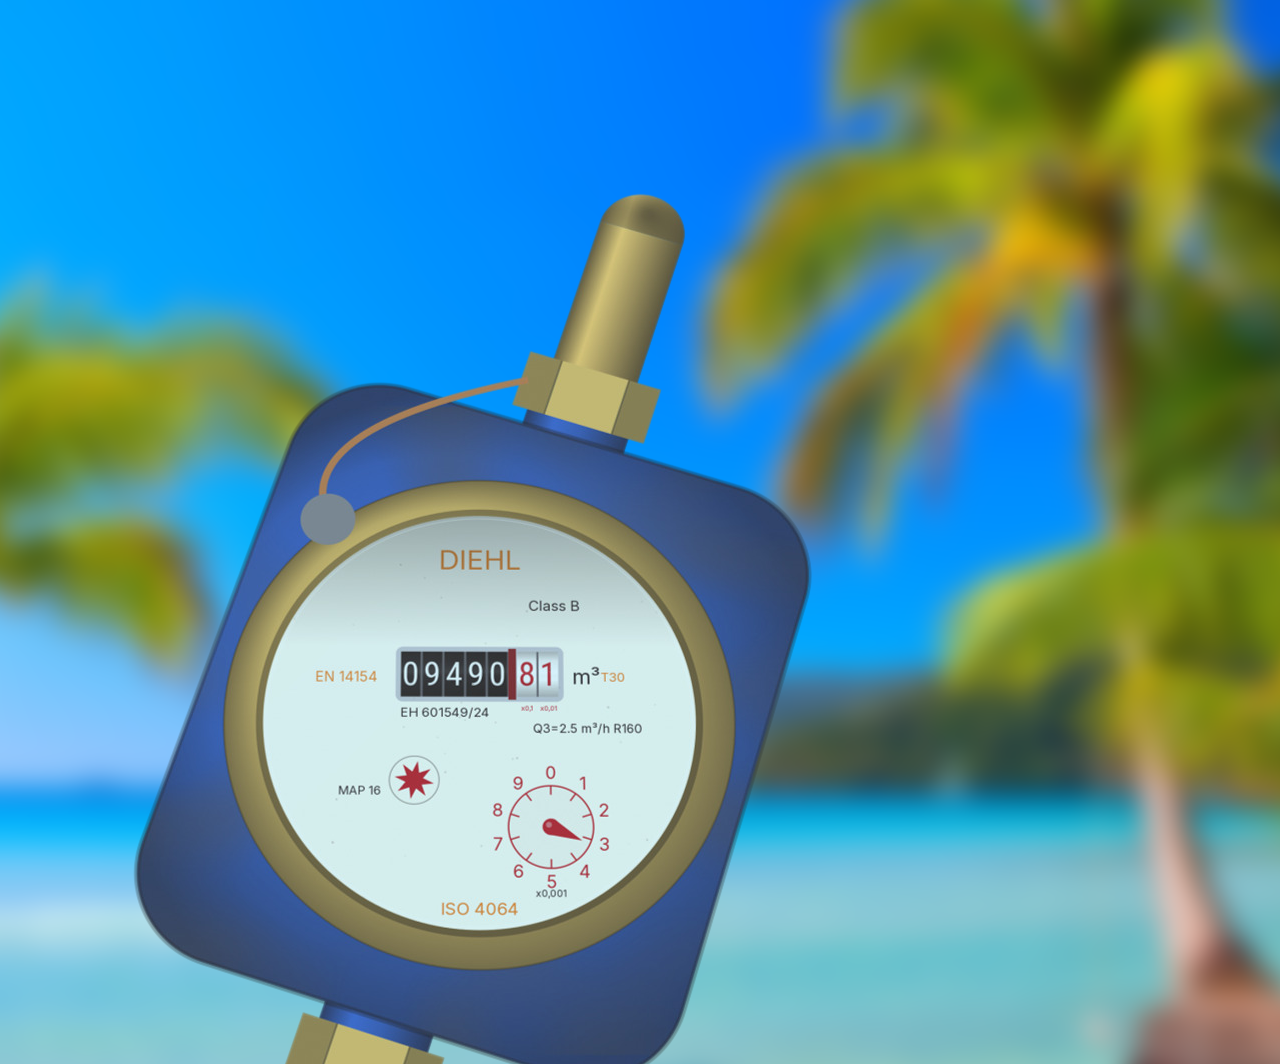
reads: value=9490.813 unit=m³
